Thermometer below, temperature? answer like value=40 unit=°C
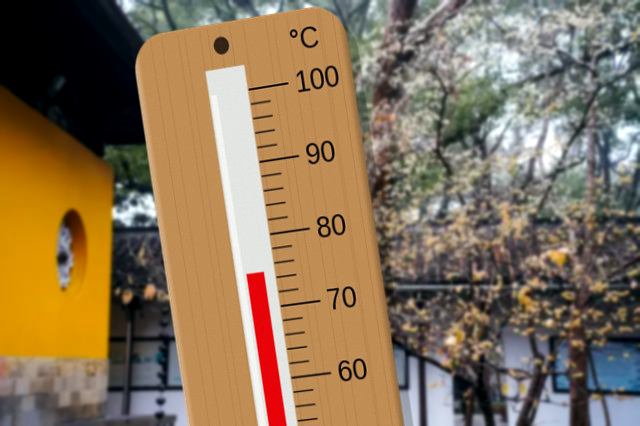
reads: value=75 unit=°C
